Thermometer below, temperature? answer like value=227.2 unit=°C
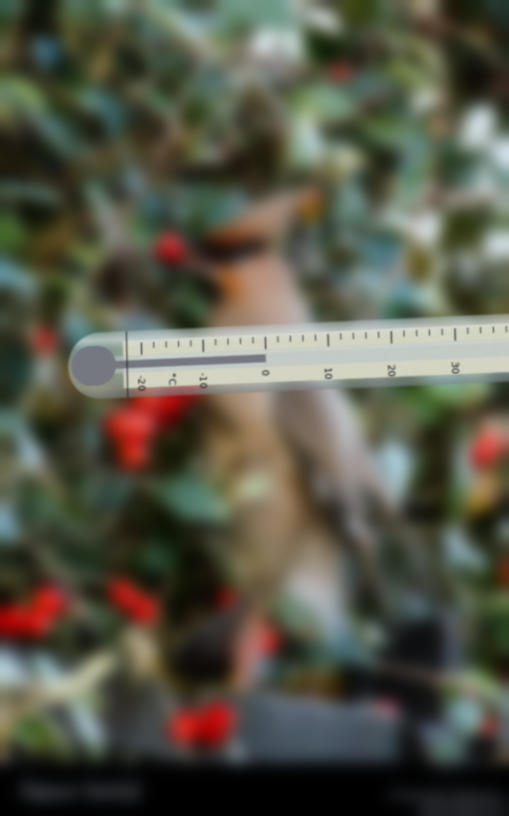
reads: value=0 unit=°C
